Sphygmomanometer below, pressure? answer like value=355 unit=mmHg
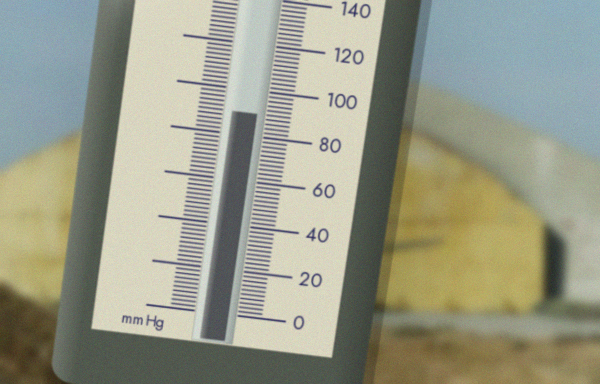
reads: value=90 unit=mmHg
